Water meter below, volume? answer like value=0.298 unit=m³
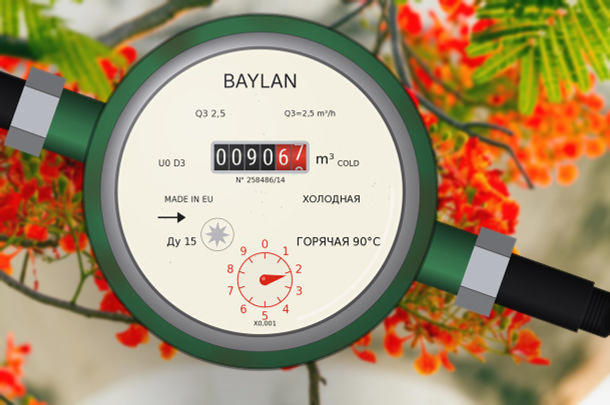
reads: value=90.672 unit=m³
